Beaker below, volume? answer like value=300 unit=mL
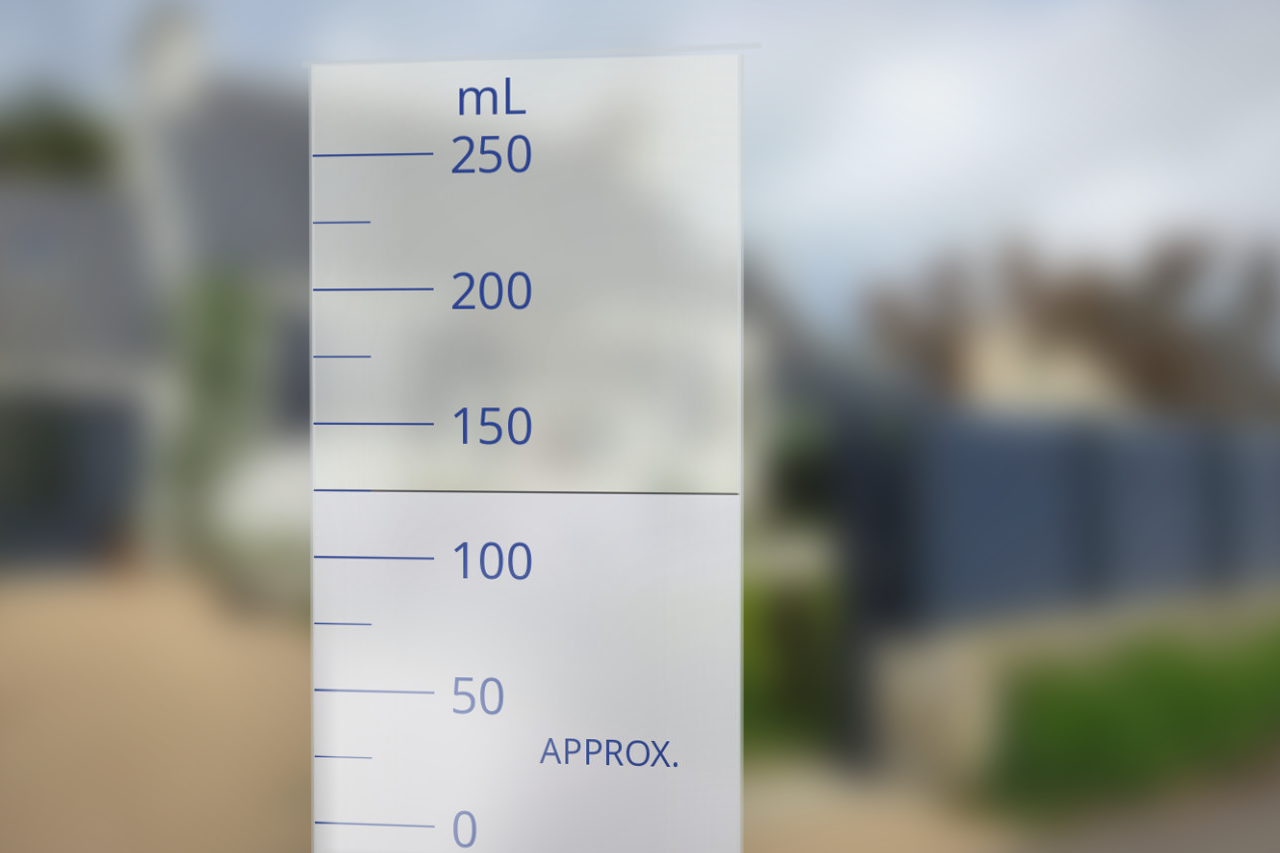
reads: value=125 unit=mL
